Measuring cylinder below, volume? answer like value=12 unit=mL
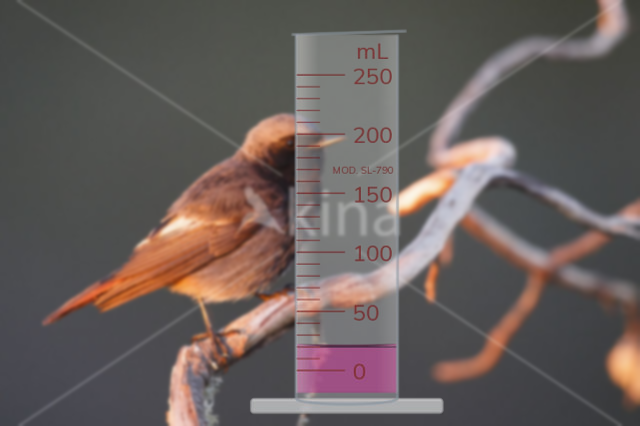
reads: value=20 unit=mL
